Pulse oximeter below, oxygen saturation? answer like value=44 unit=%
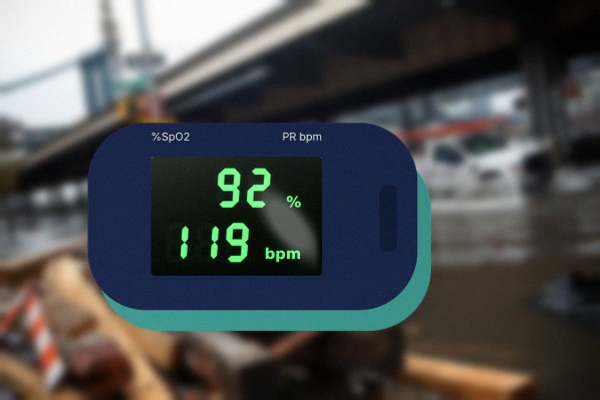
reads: value=92 unit=%
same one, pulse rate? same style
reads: value=119 unit=bpm
